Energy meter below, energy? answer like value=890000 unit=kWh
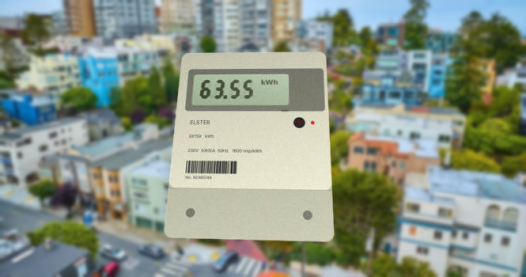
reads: value=63.55 unit=kWh
